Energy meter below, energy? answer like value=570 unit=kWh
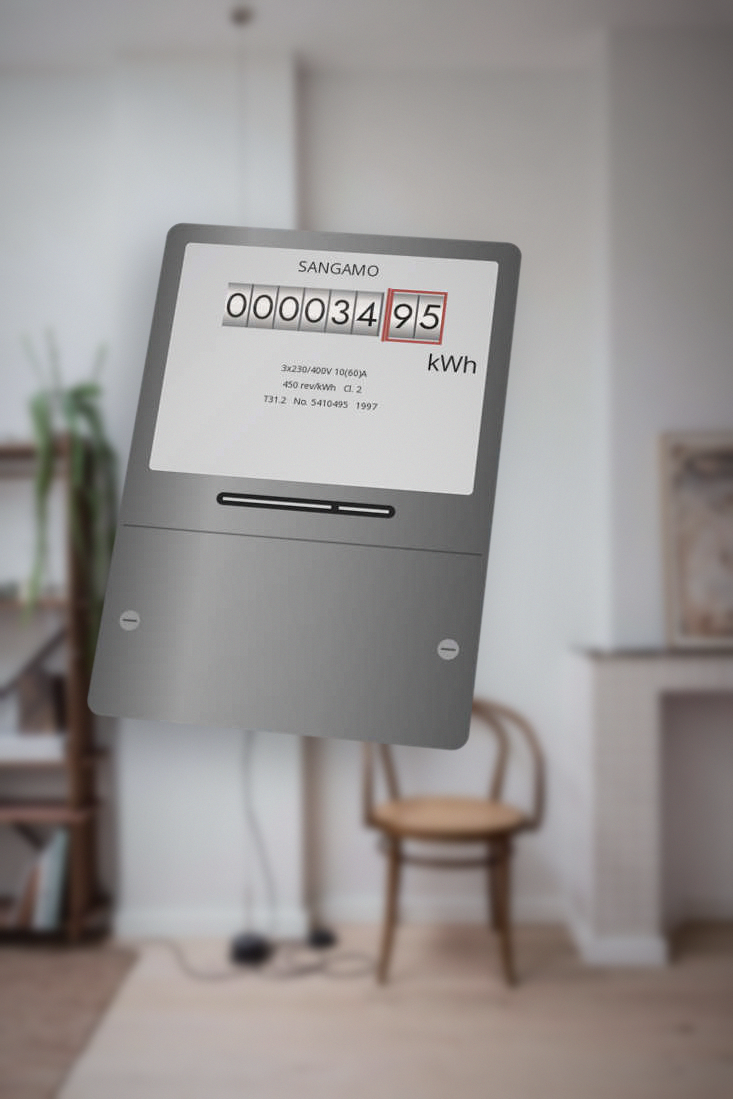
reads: value=34.95 unit=kWh
